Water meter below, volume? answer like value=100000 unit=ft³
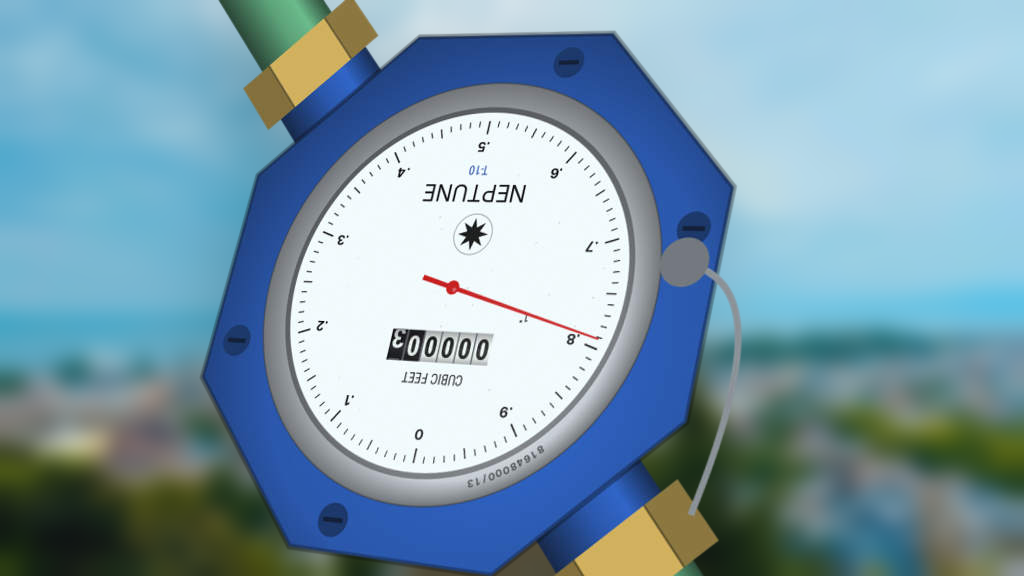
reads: value=2.79 unit=ft³
